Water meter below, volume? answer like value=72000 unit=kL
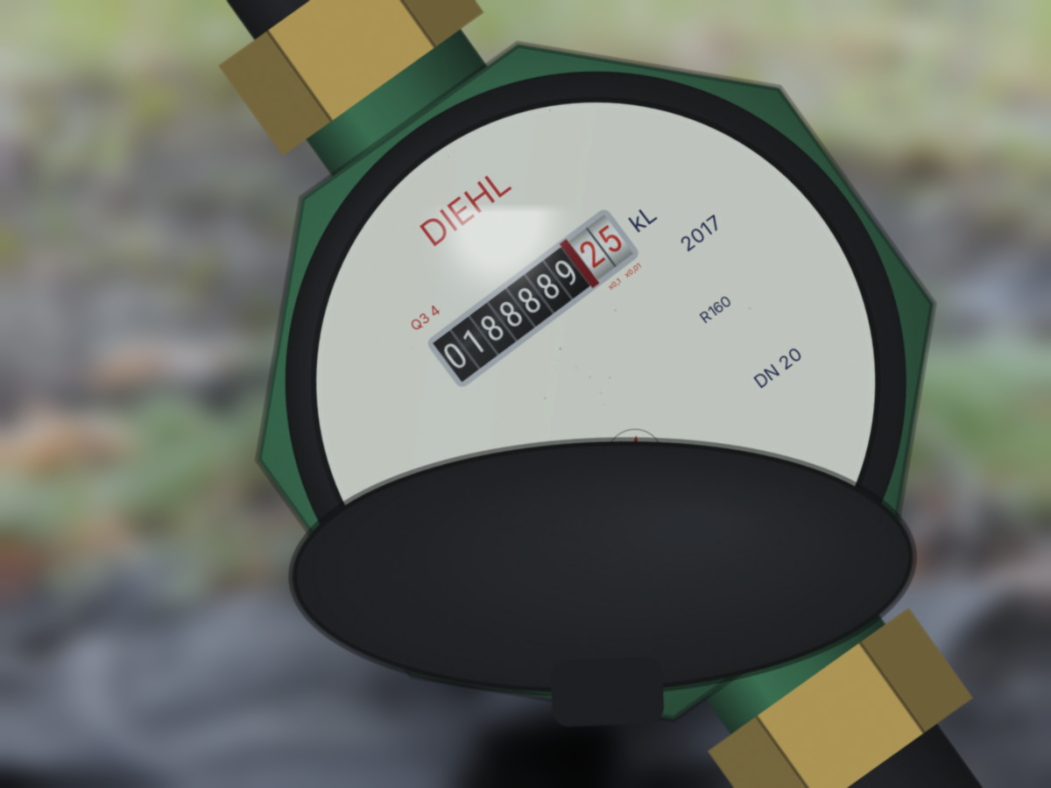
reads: value=188889.25 unit=kL
